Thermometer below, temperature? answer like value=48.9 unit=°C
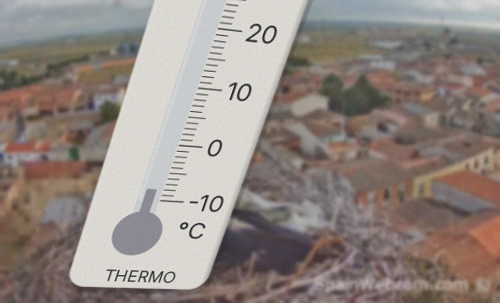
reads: value=-8 unit=°C
